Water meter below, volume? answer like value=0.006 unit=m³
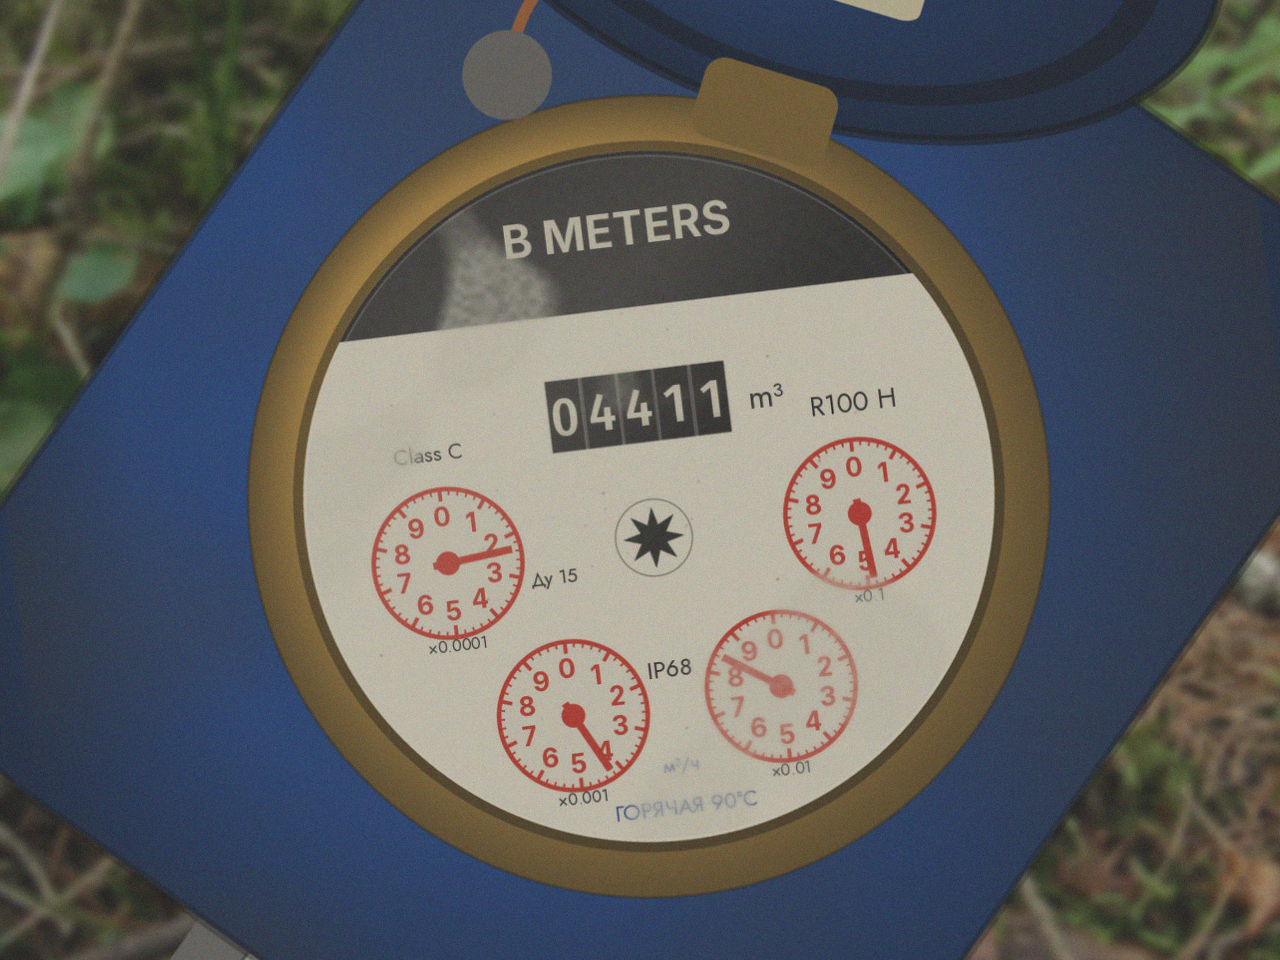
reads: value=4411.4842 unit=m³
